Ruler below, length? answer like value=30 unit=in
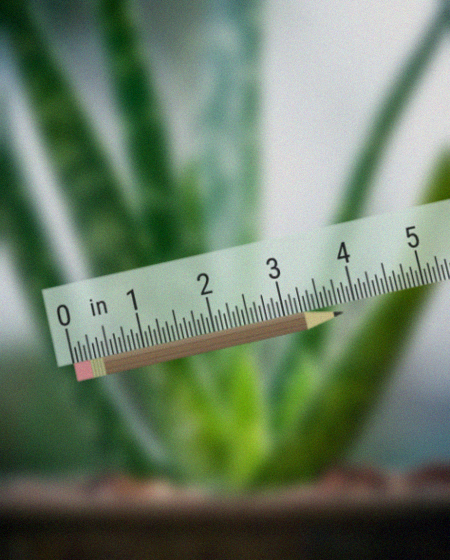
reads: value=3.8125 unit=in
